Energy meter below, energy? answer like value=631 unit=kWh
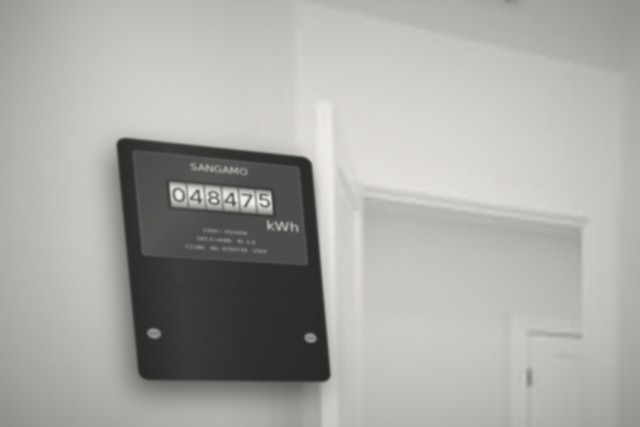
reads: value=48475 unit=kWh
